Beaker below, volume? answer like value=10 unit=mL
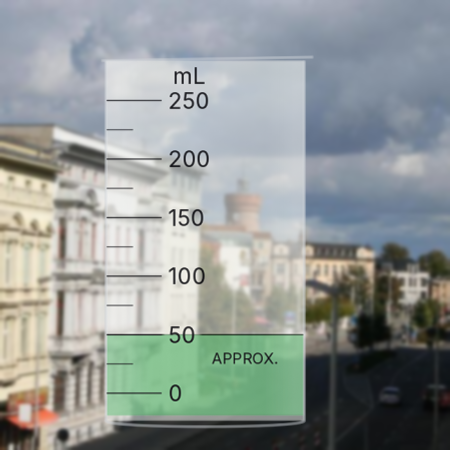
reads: value=50 unit=mL
